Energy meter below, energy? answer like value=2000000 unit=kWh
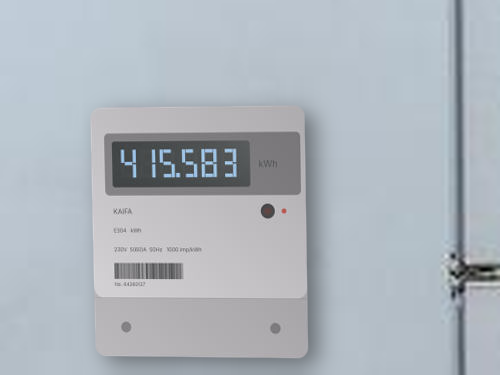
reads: value=415.583 unit=kWh
